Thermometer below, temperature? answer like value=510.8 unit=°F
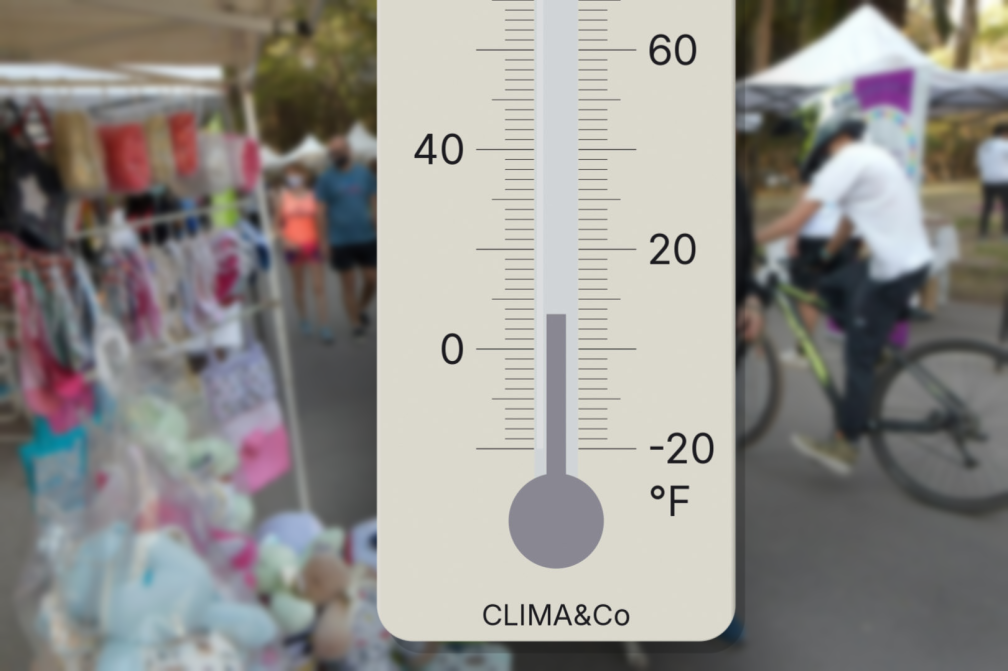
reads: value=7 unit=°F
